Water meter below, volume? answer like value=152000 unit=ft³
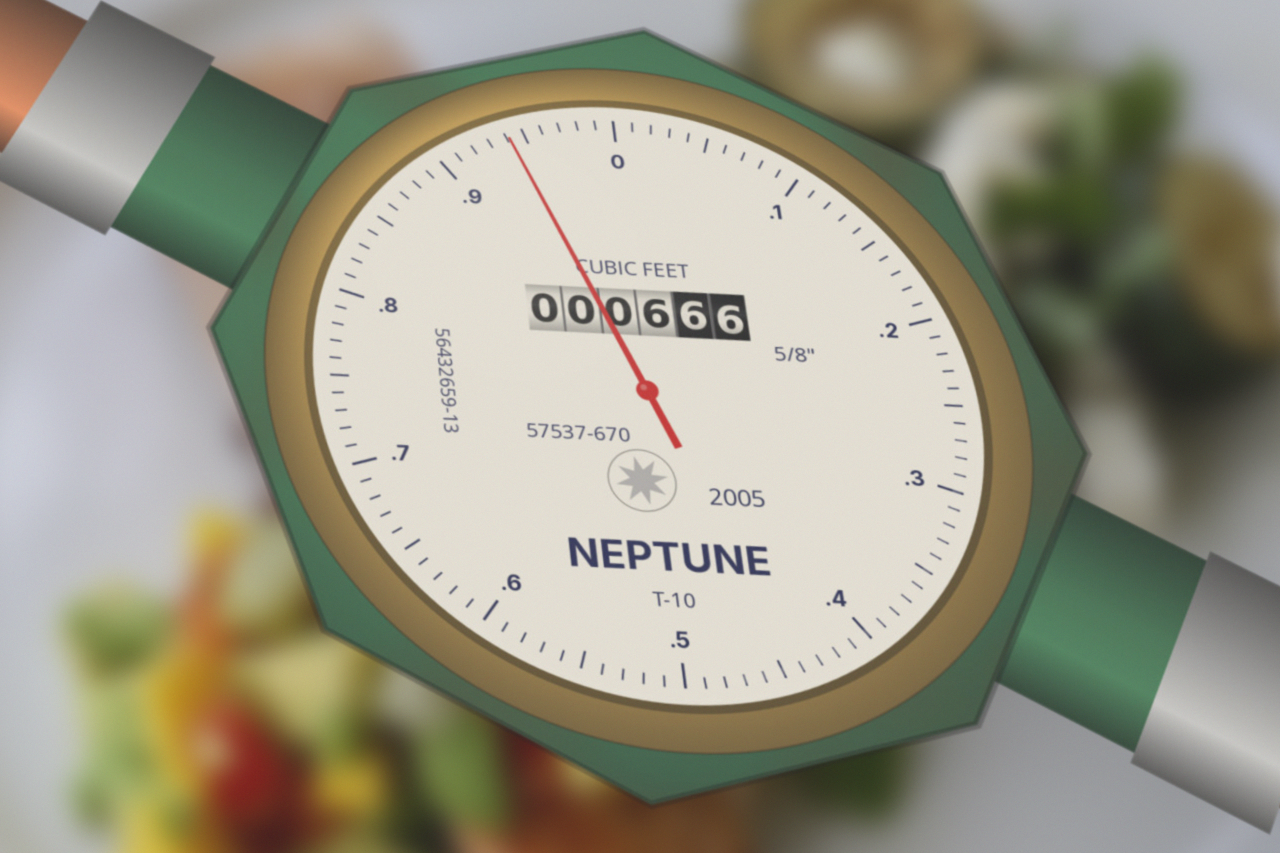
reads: value=665.94 unit=ft³
